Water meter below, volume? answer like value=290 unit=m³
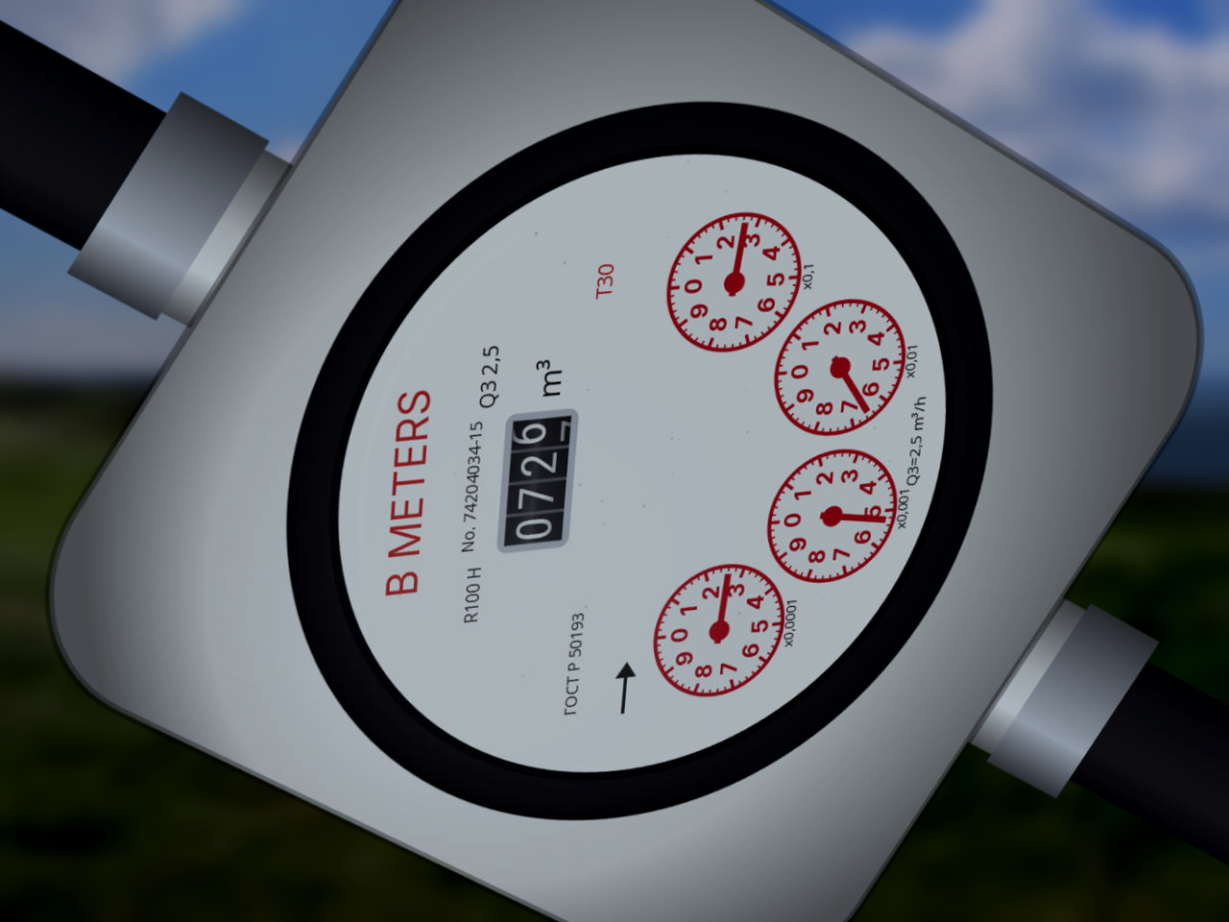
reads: value=726.2652 unit=m³
